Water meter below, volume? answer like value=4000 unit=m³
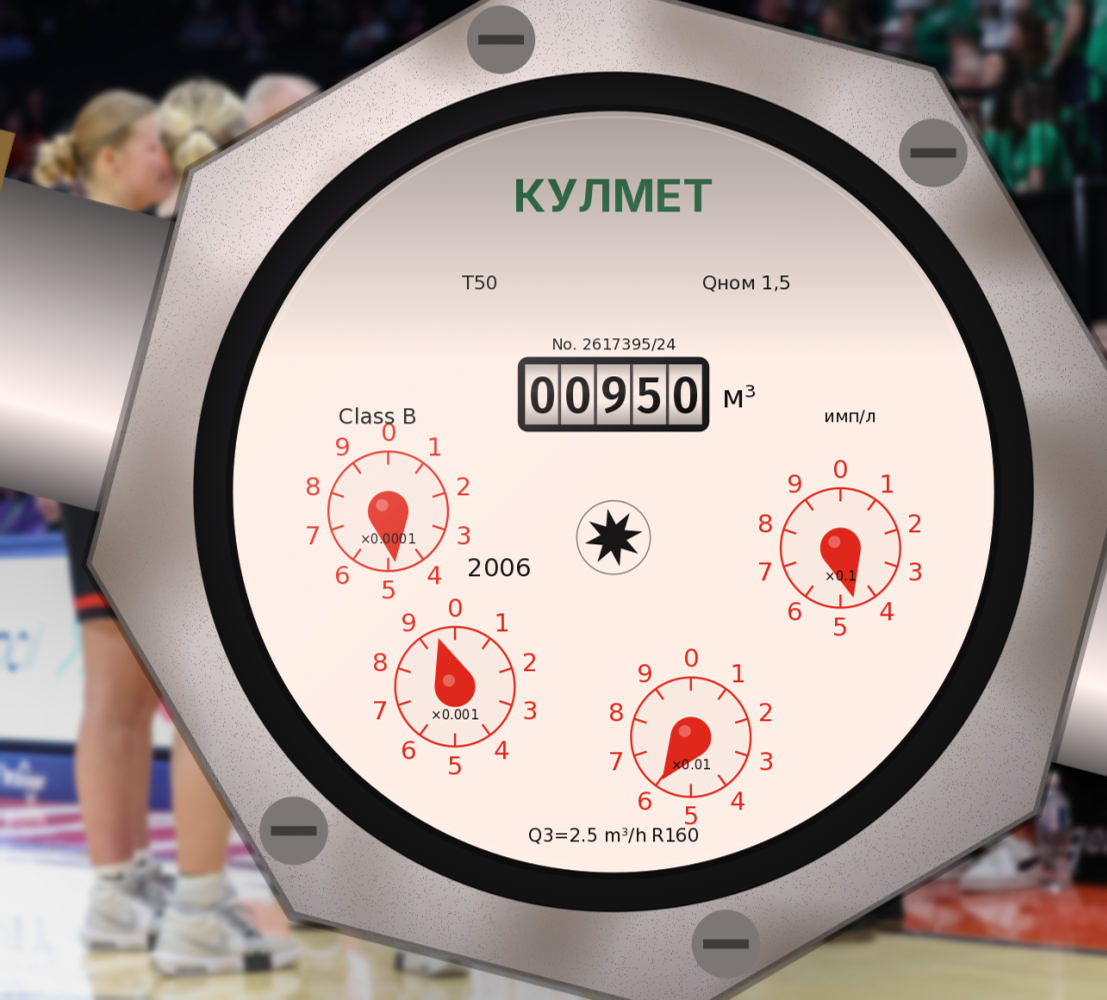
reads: value=950.4594 unit=m³
